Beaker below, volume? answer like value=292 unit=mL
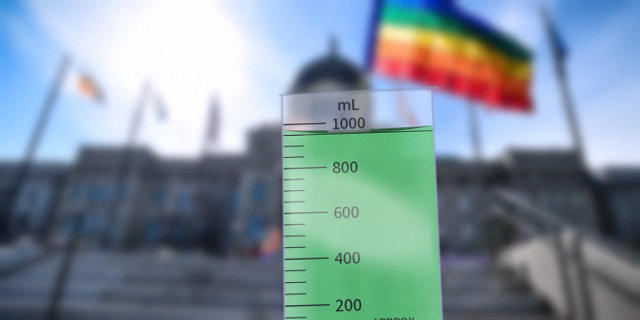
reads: value=950 unit=mL
